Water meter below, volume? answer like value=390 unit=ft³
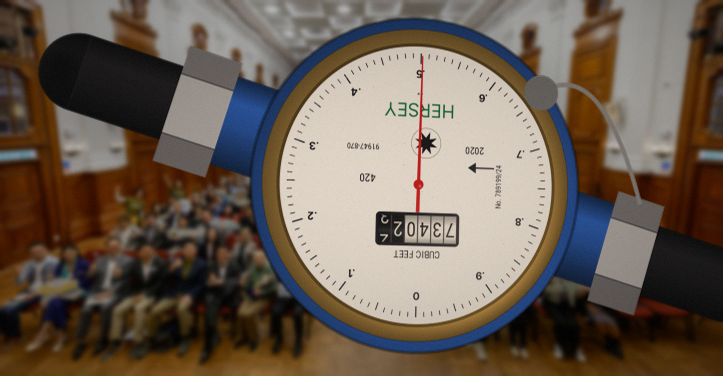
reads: value=734022.50 unit=ft³
